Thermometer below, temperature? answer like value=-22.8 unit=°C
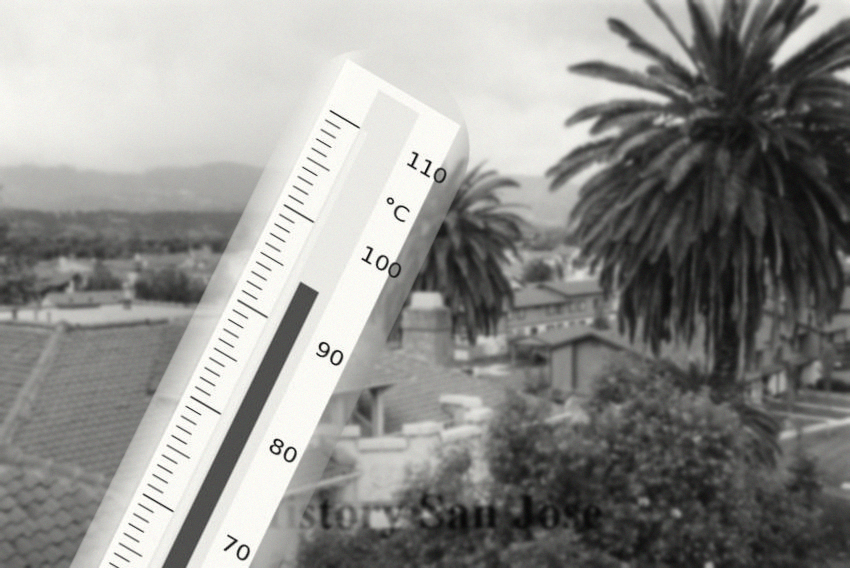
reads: value=94.5 unit=°C
